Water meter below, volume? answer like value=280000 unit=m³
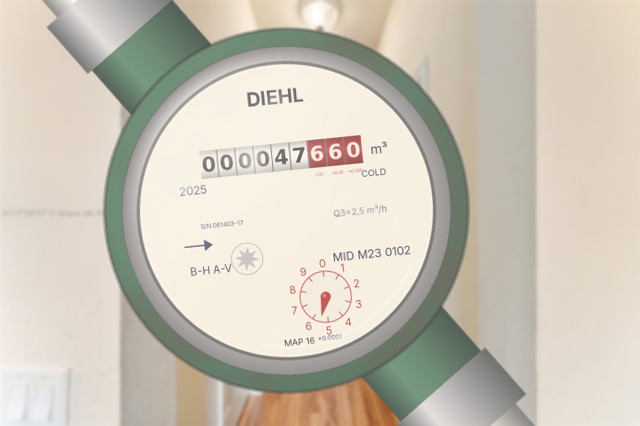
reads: value=47.6605 unit=m³
